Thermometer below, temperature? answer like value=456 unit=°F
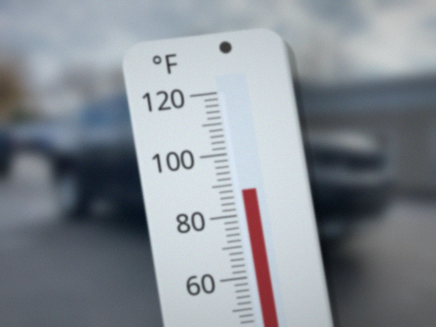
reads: value=88 unit=°F
